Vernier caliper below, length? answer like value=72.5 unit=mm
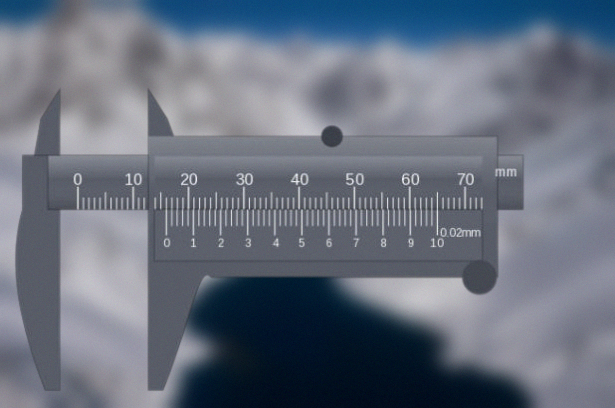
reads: value=16.0 unit=mm
